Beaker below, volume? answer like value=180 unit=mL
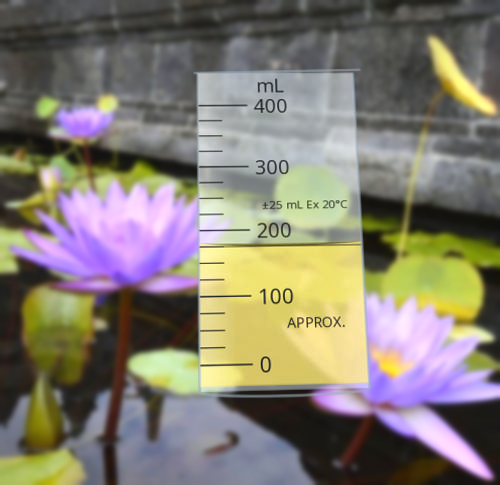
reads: value=175 unit=mL
